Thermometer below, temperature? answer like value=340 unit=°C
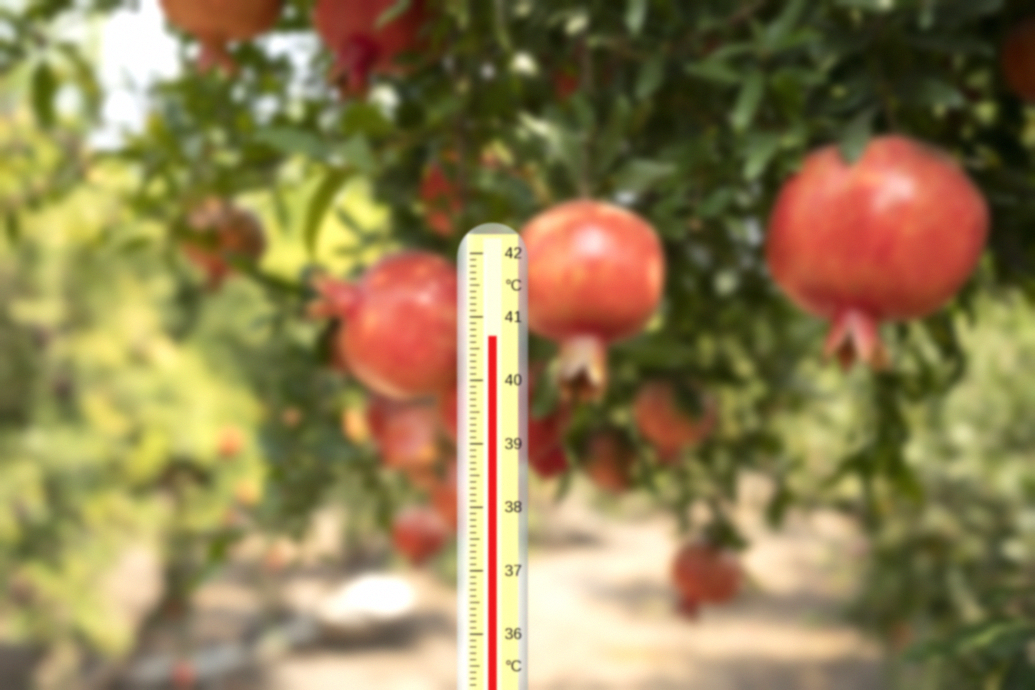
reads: value=40.7 unit=°C
